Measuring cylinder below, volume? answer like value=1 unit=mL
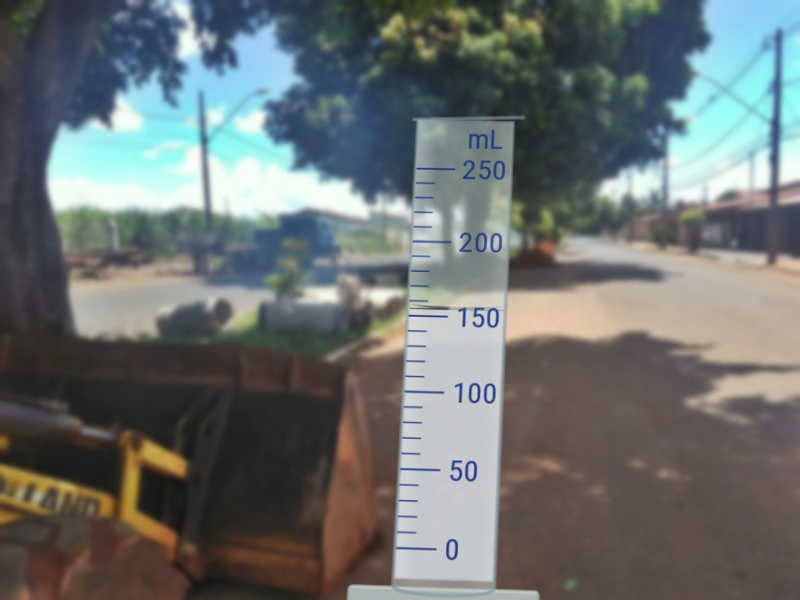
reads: value=155 unit=mL
